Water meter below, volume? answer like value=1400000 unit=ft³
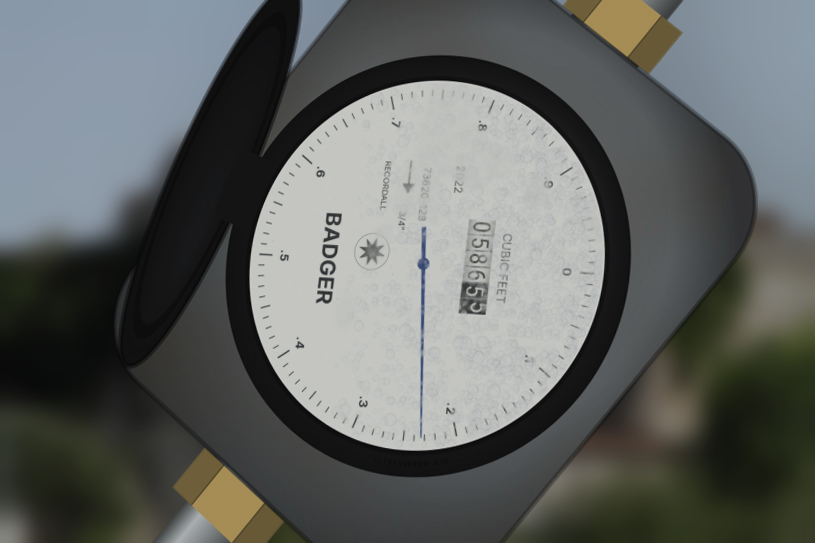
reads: value=58655.23 unit=ft³
